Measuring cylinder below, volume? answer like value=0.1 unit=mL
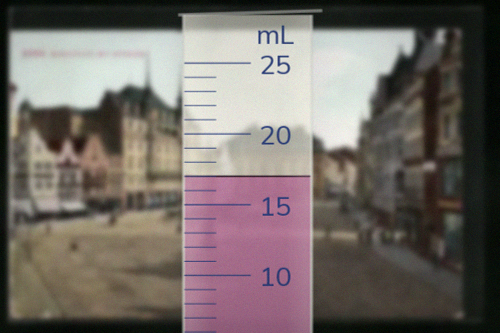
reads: value=17 unit=mL
